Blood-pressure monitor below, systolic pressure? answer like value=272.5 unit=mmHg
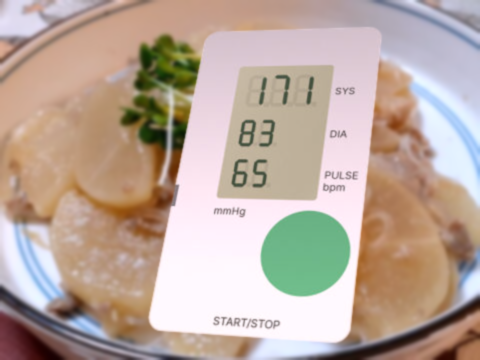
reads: value=171 unit=mmHg
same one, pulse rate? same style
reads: value=65 unit=bpm
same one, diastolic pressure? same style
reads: value=83 unit=mmHg
